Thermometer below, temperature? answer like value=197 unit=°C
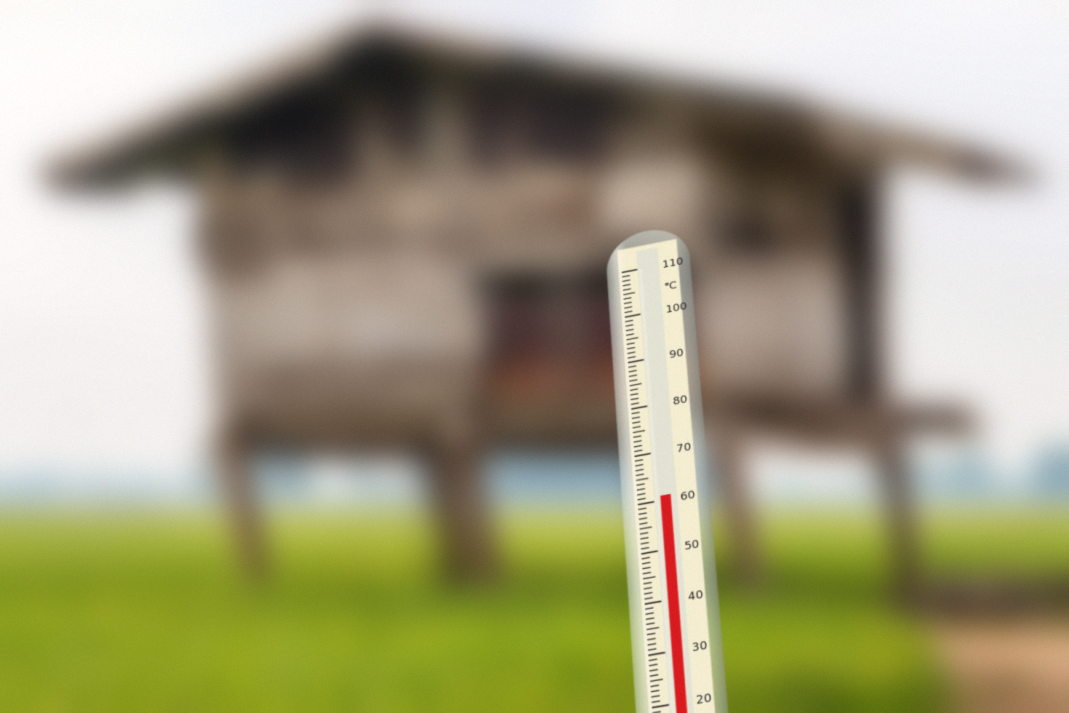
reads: value=61 unit=°C
